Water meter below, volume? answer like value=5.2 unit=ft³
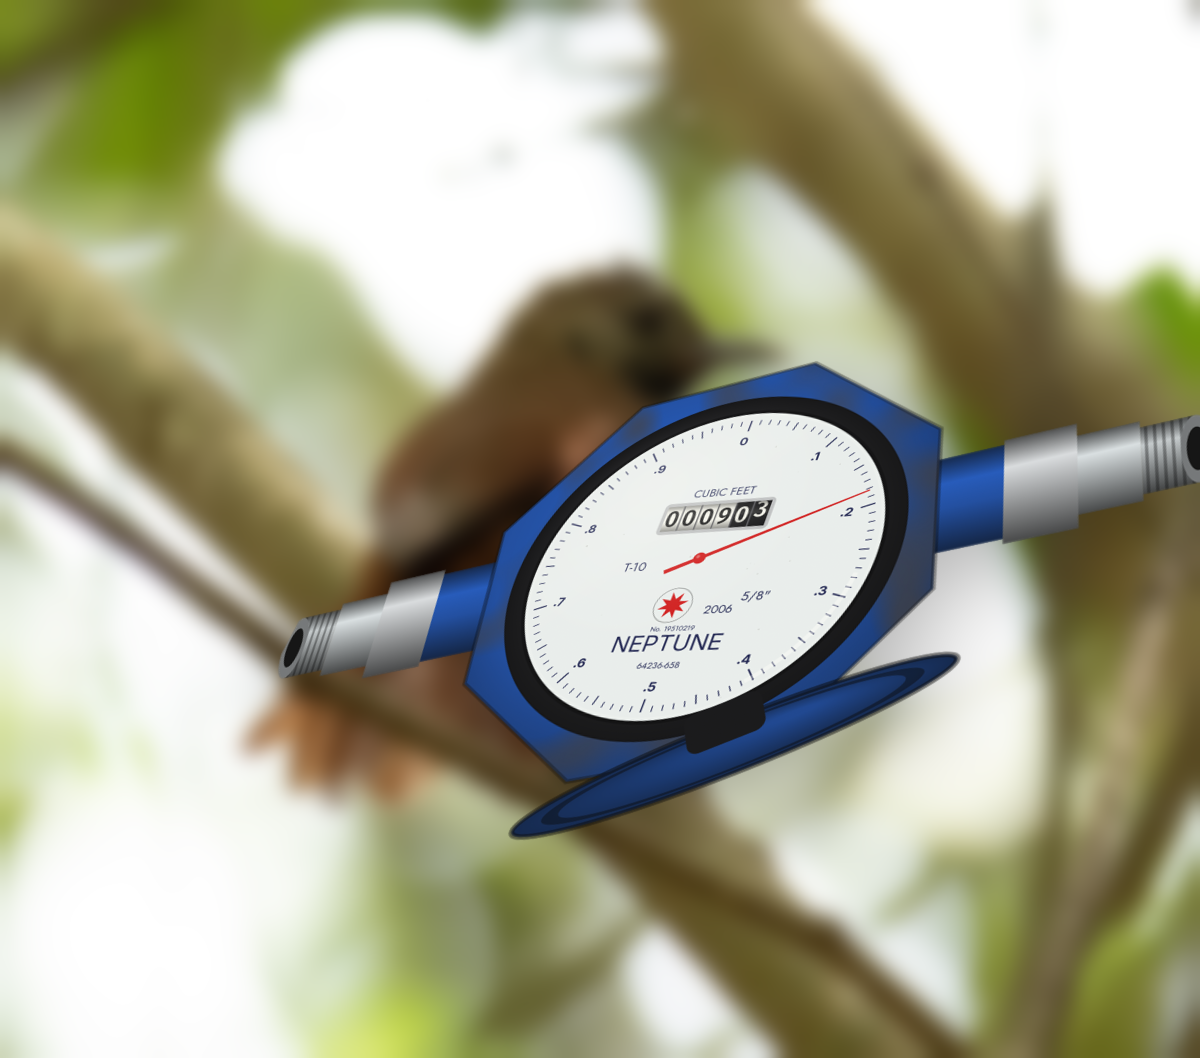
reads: value=903.18 unit=ft³
